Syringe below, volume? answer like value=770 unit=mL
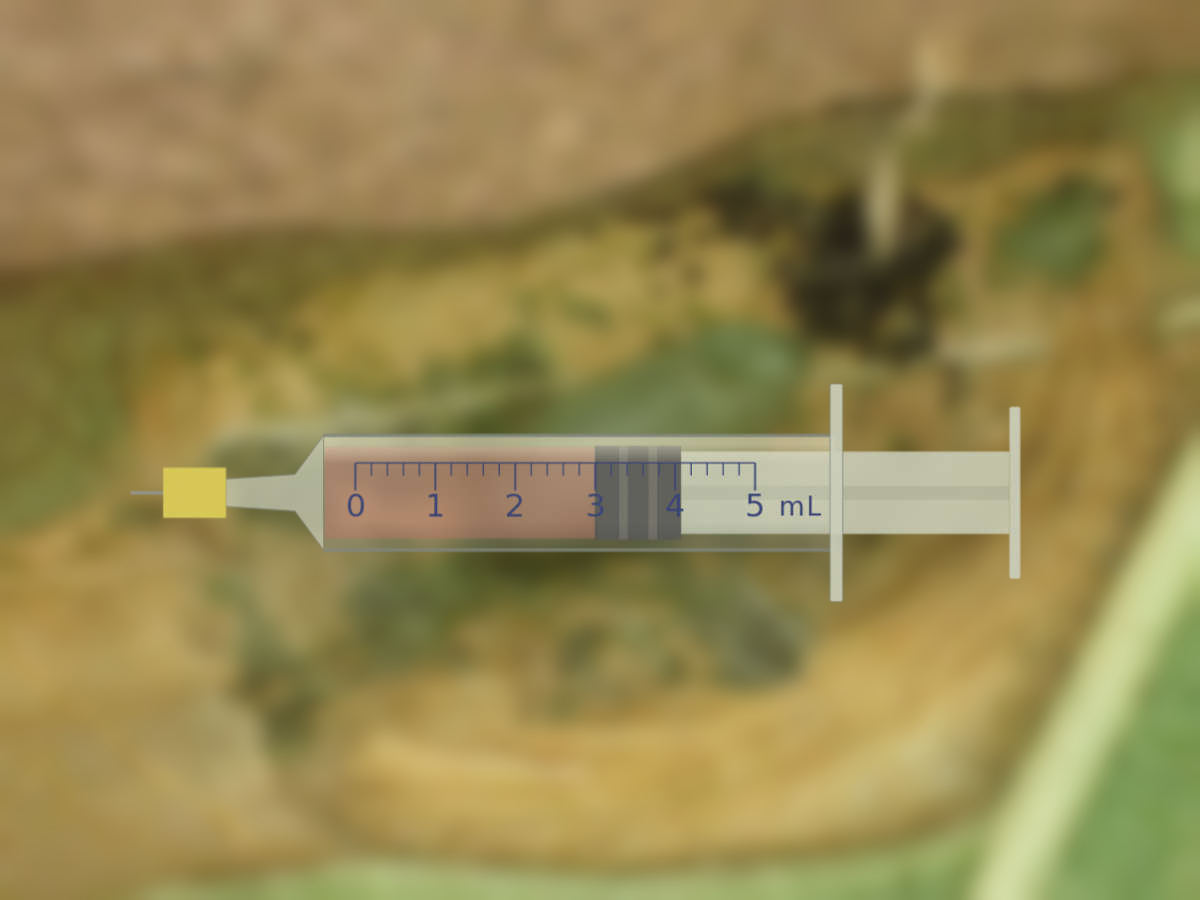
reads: value=3 unit=mL
